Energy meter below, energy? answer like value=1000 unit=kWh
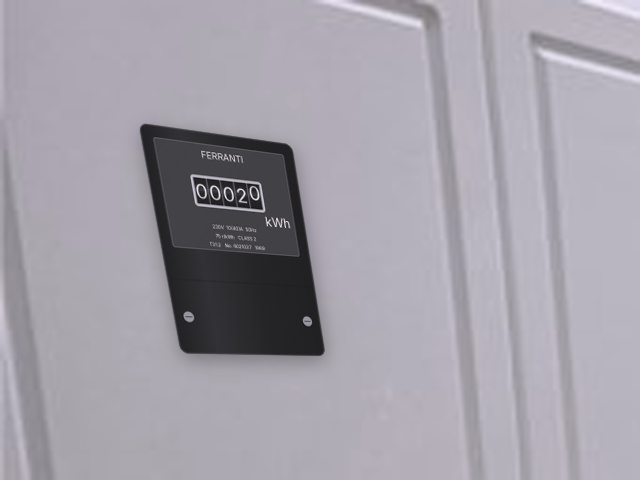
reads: value=20 unit=kWh
